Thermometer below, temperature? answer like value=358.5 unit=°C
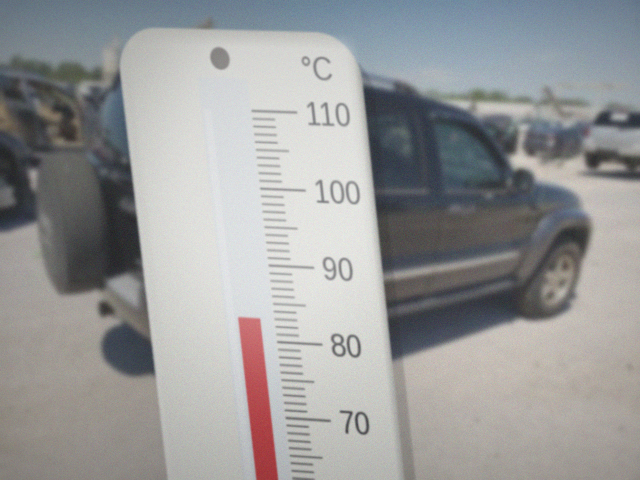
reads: value=83 unit=°C
